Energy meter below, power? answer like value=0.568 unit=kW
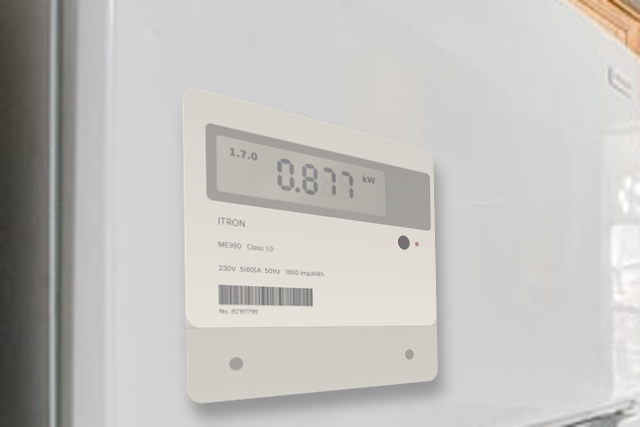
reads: value=0.877 unit=kW
